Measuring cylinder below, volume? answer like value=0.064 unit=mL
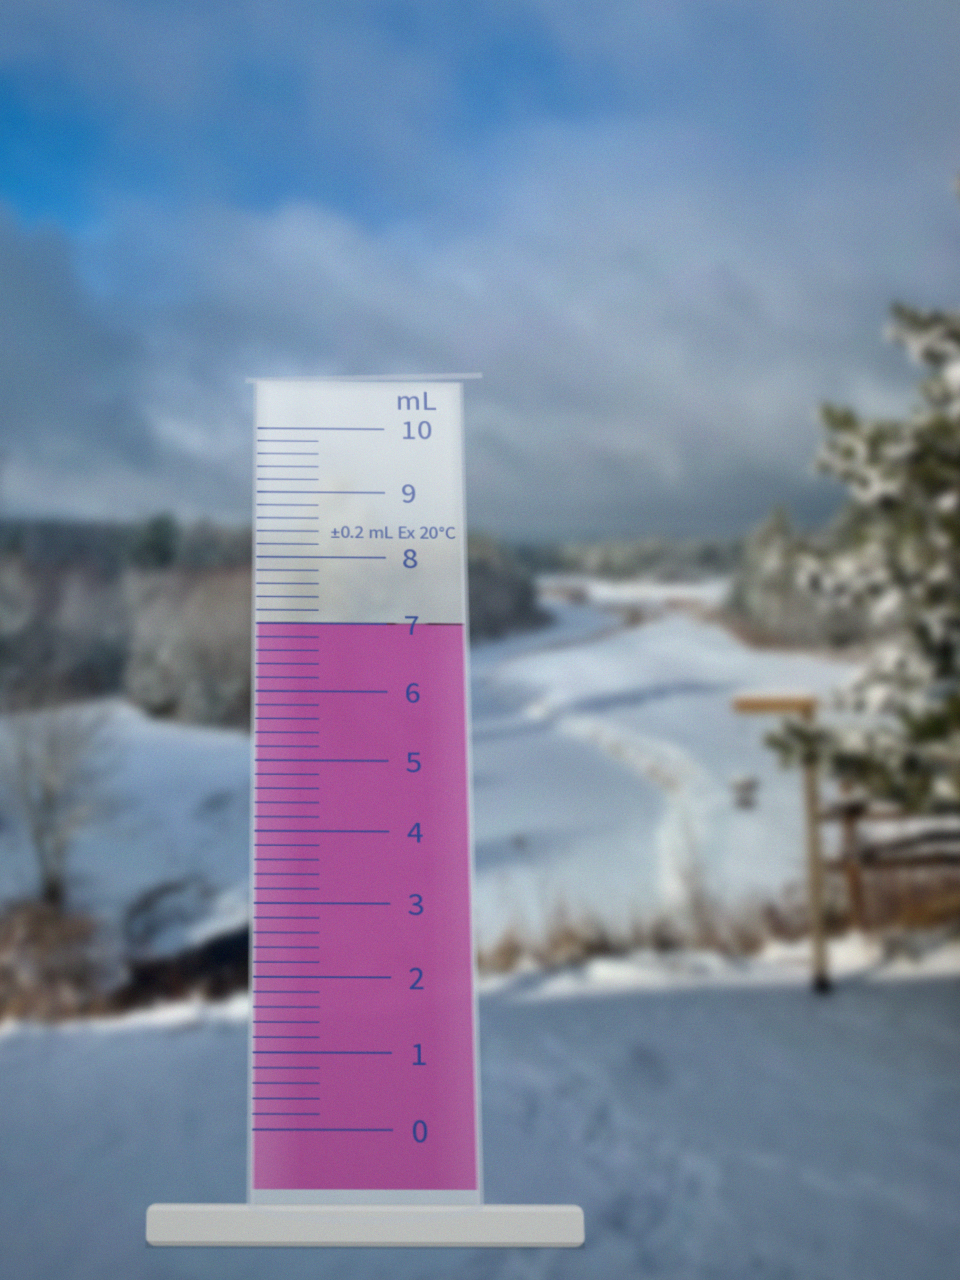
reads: value=7 unit=mL
